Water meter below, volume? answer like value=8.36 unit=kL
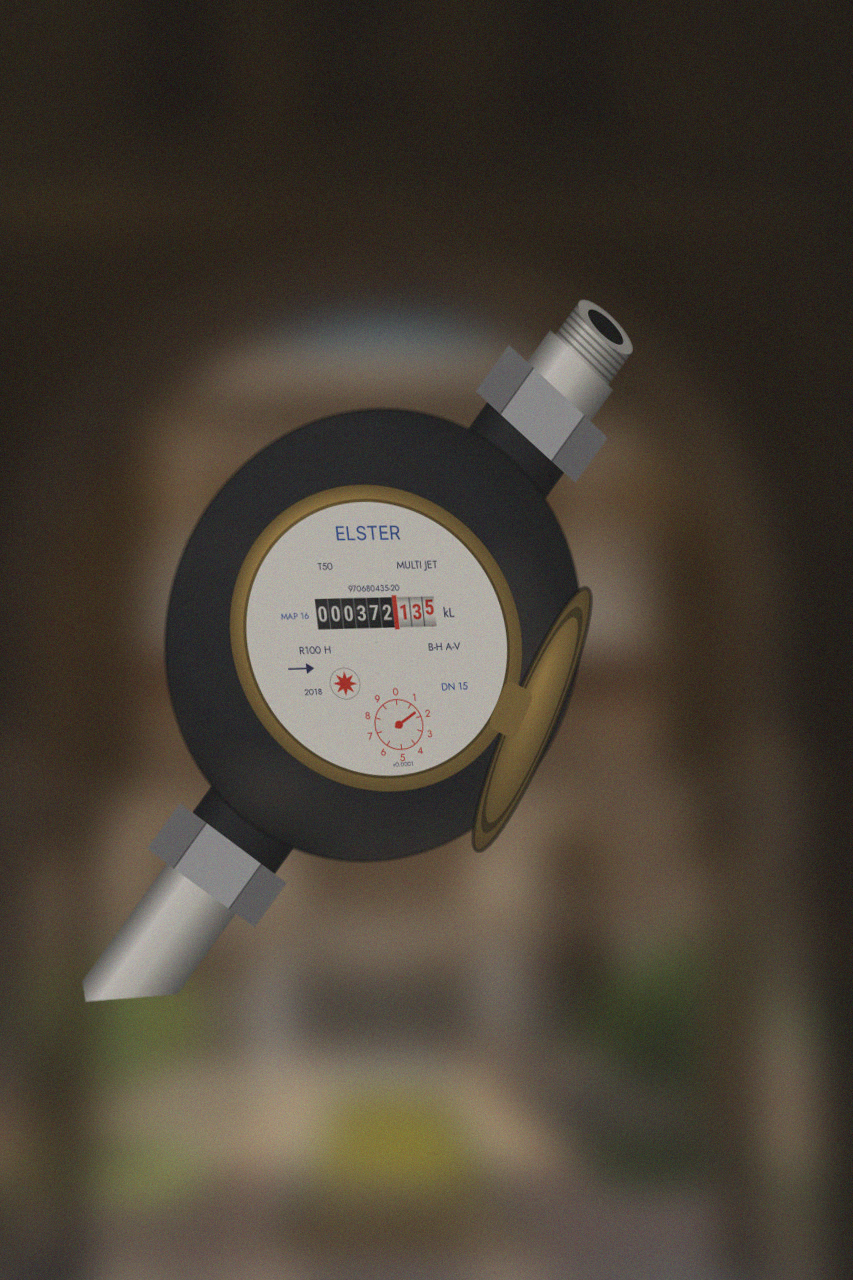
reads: value=372.1351 unit=kL
